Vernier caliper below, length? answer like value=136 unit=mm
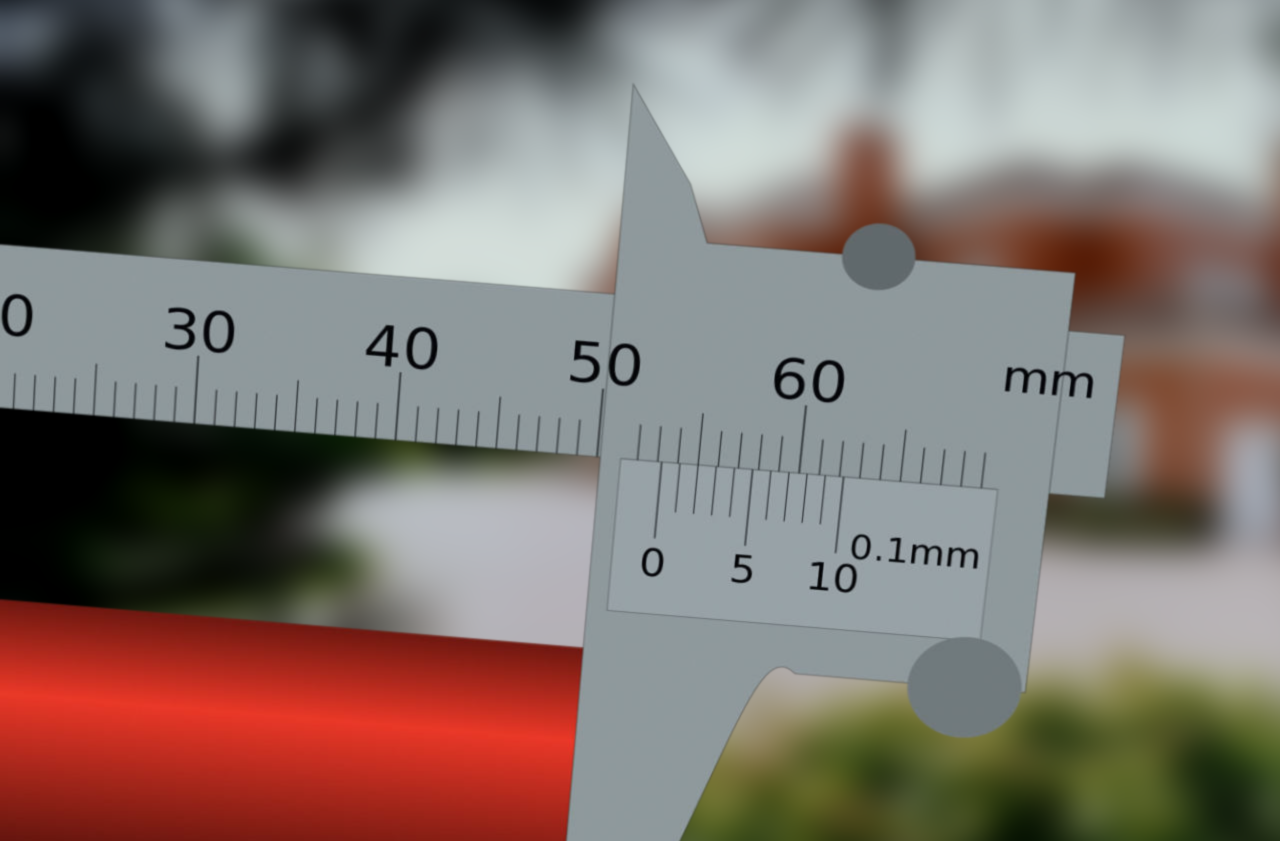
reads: value=53.2 unit=mm
